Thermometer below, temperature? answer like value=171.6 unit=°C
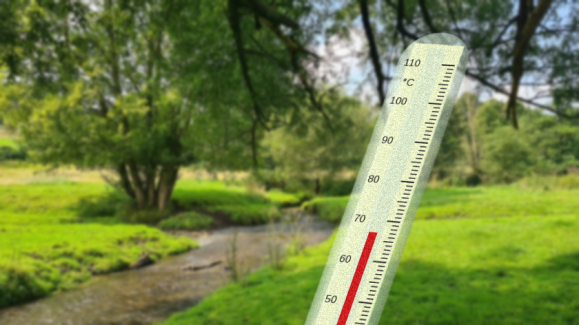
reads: value=67 unit=°C
